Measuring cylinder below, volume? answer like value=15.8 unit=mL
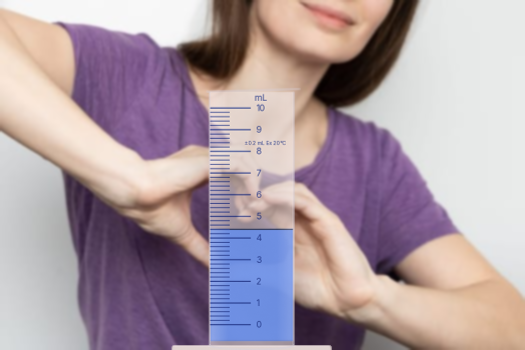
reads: value=4.4 unit=mL
